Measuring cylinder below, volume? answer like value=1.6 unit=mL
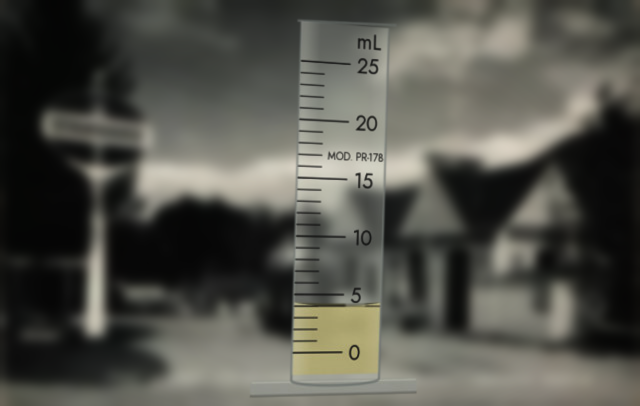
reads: value=4 unit=mL
